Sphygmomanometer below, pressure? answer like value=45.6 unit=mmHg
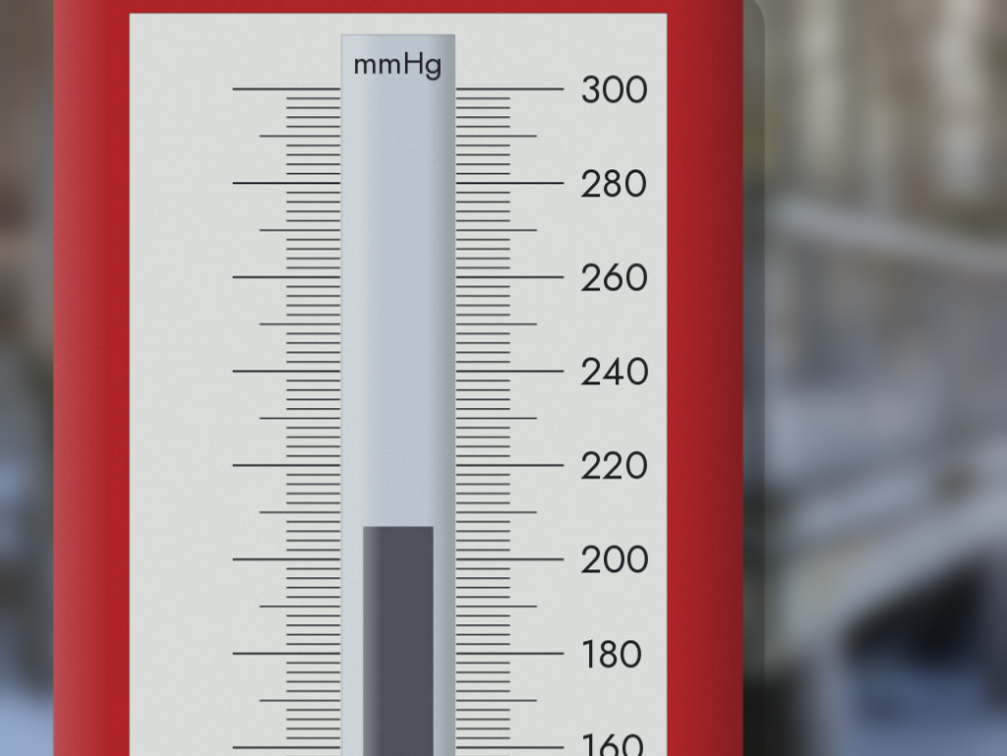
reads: value=207 unit=mmHg
